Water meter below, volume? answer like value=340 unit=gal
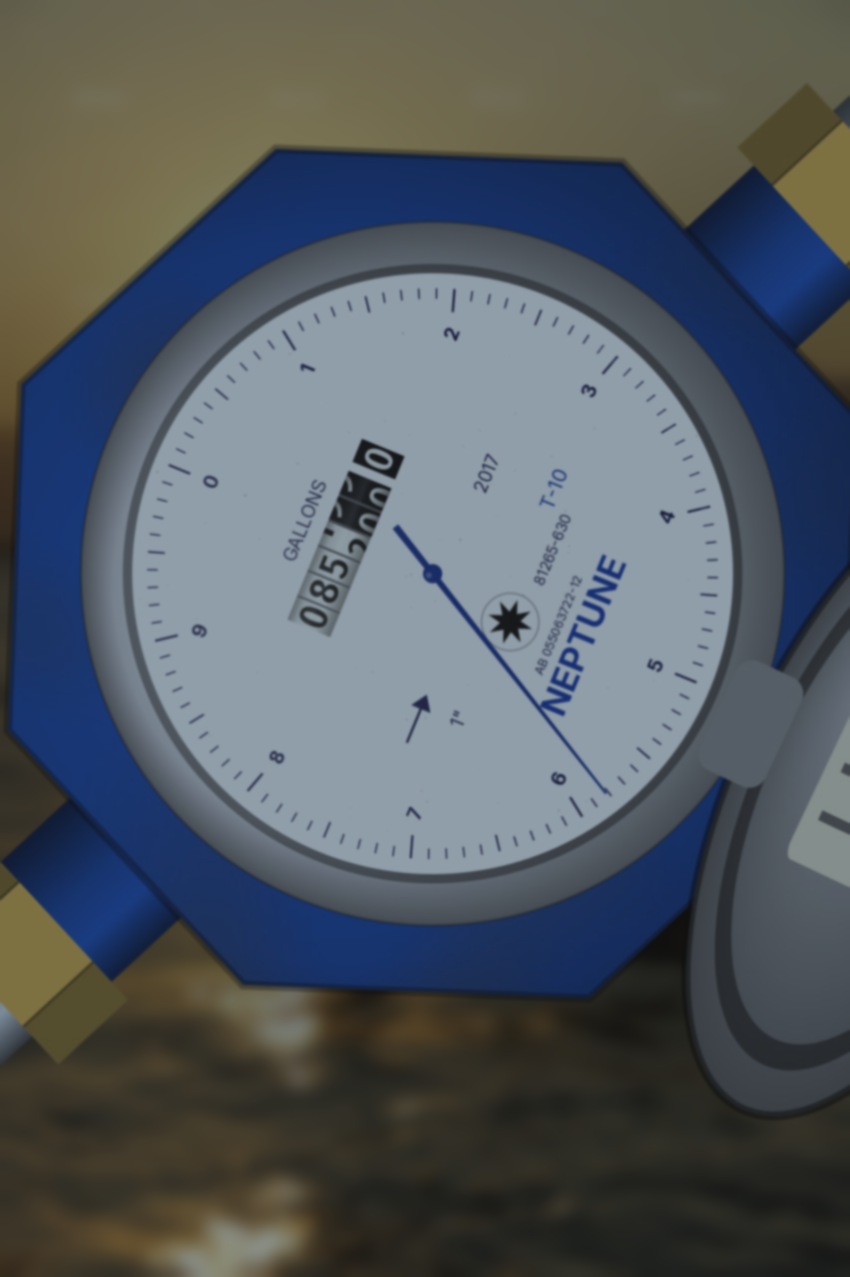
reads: value=851995.8 unit=gal
